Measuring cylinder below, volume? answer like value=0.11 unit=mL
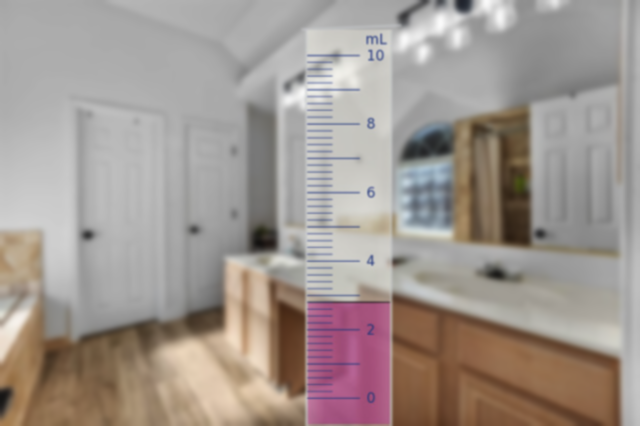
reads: value=2.8 unit=mL
